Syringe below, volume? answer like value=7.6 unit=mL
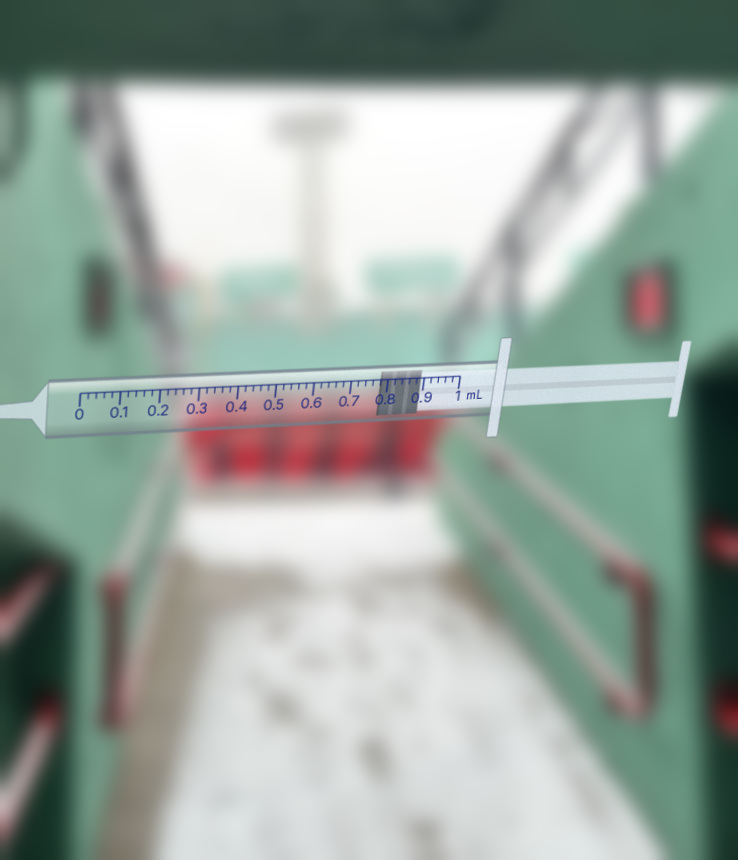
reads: value=0.78 unit=mL
